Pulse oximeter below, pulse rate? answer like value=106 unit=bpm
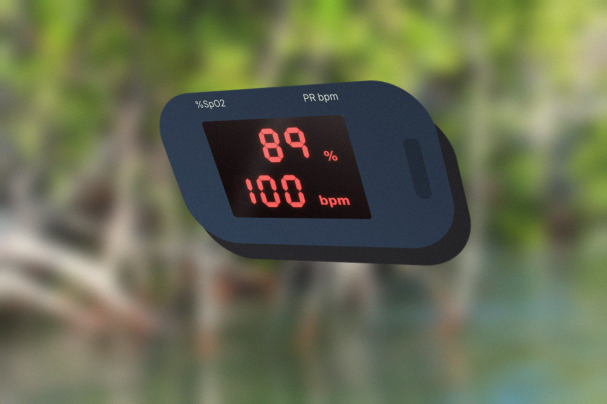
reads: value=100 unit=bpm
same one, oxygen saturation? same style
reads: value=89 unit=%
